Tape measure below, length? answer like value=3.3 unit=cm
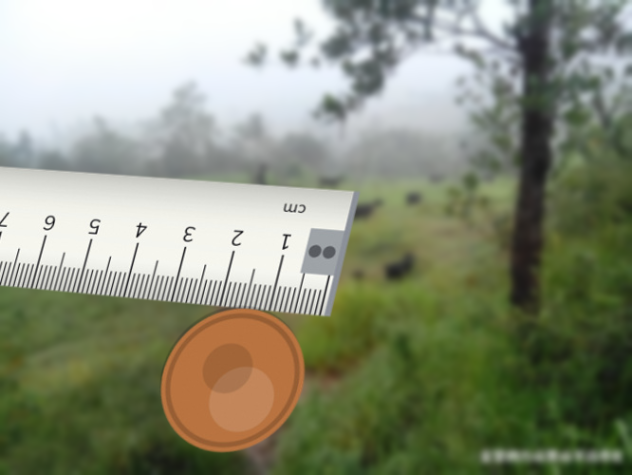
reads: value=2.8 unit=cm
